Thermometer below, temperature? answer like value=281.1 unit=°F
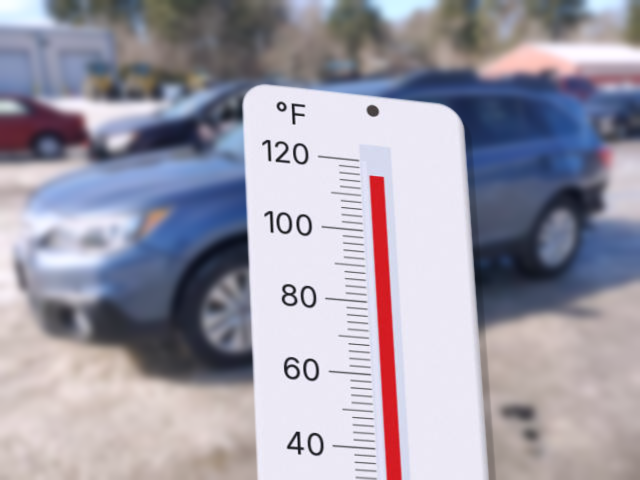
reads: value=116 unit=°F
